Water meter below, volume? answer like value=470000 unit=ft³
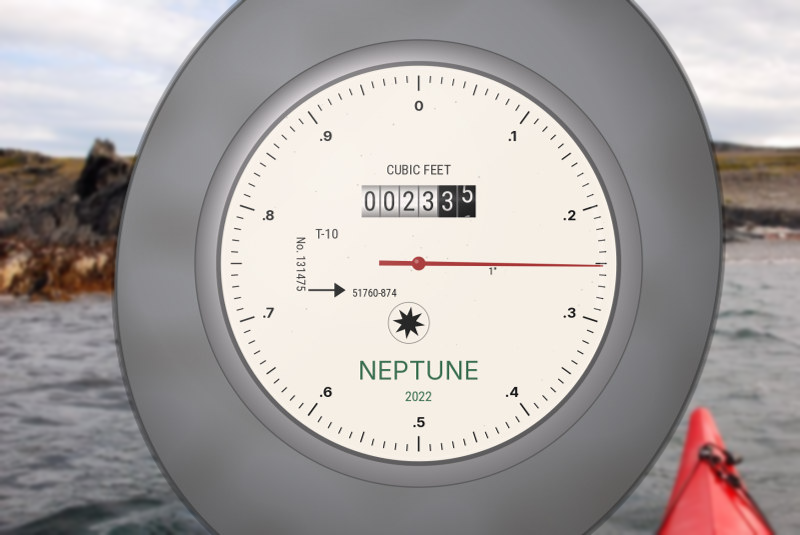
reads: value=2335.25 unit=ft³
